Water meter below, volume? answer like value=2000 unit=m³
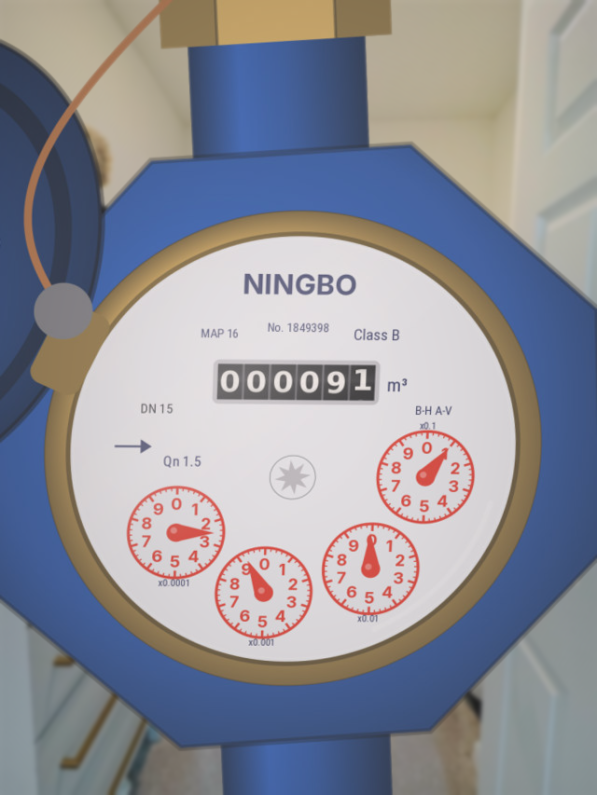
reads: value=91.0992 unit=m³
